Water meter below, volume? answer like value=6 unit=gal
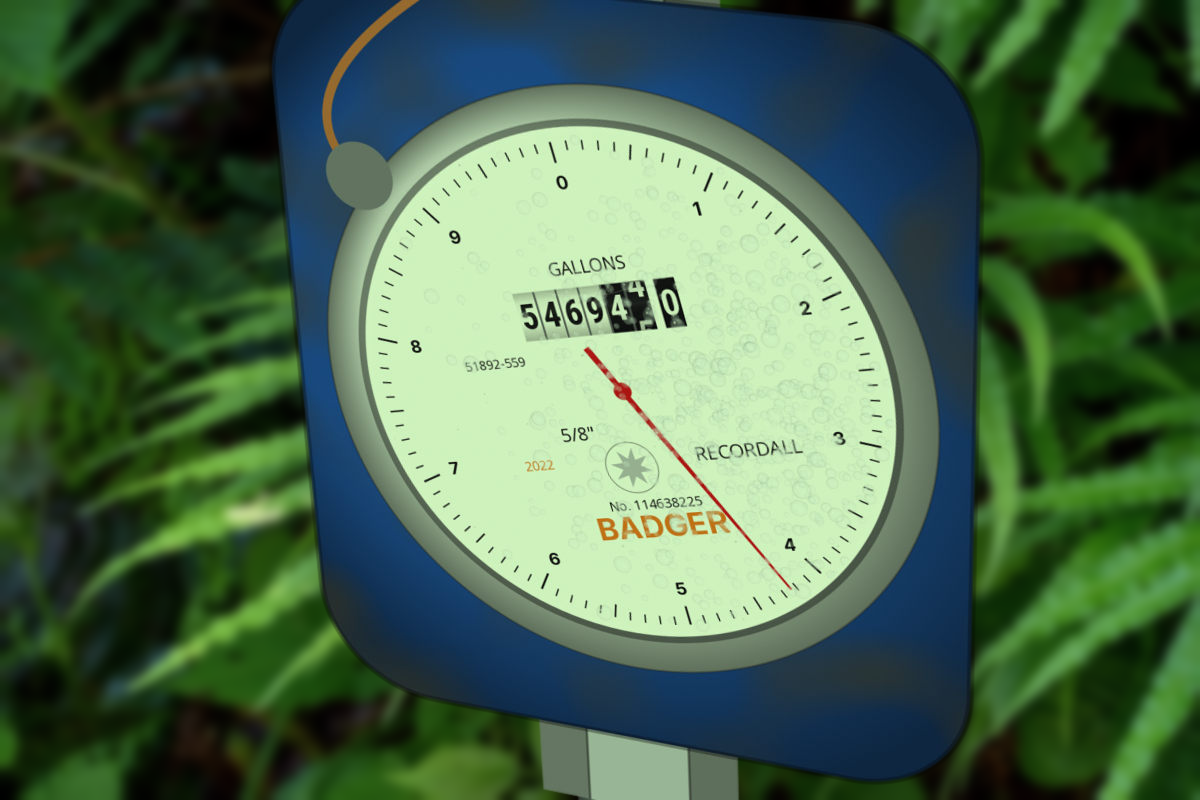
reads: value=5469444.2 unit=gal
